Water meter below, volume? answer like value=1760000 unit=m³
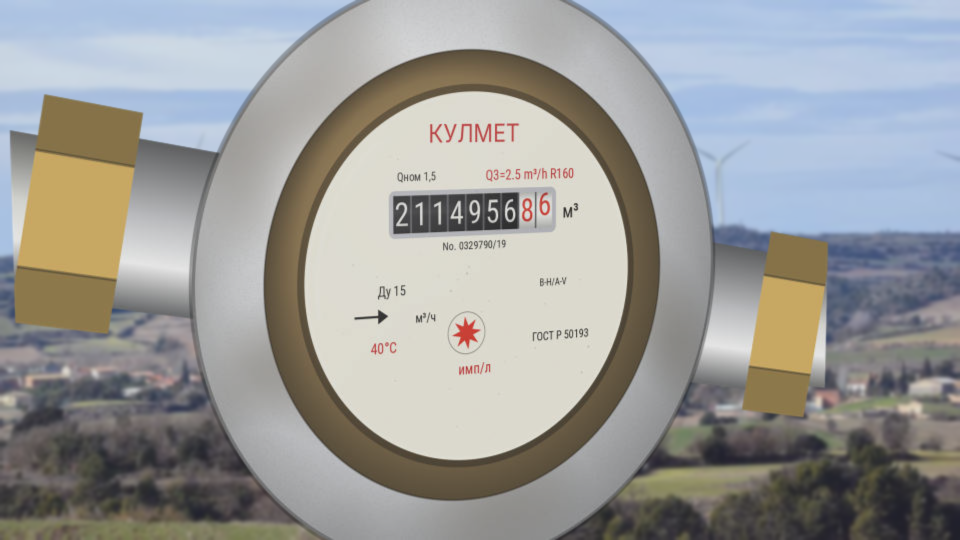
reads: value=2114956.86 unit=m³
